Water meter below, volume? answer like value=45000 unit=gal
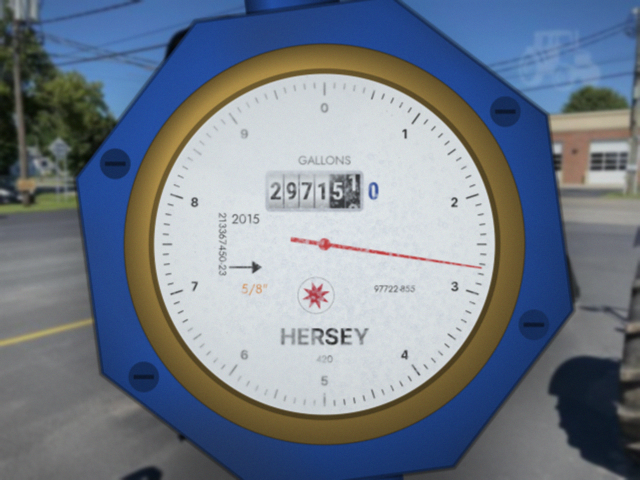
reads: value=2971512.7 unit=gal
